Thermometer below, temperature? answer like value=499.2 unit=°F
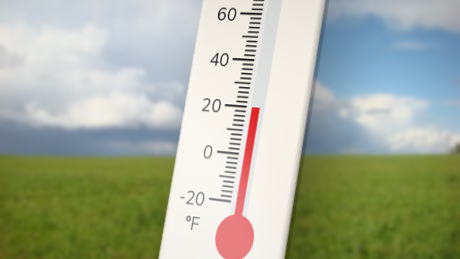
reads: value=20 unit=°F
